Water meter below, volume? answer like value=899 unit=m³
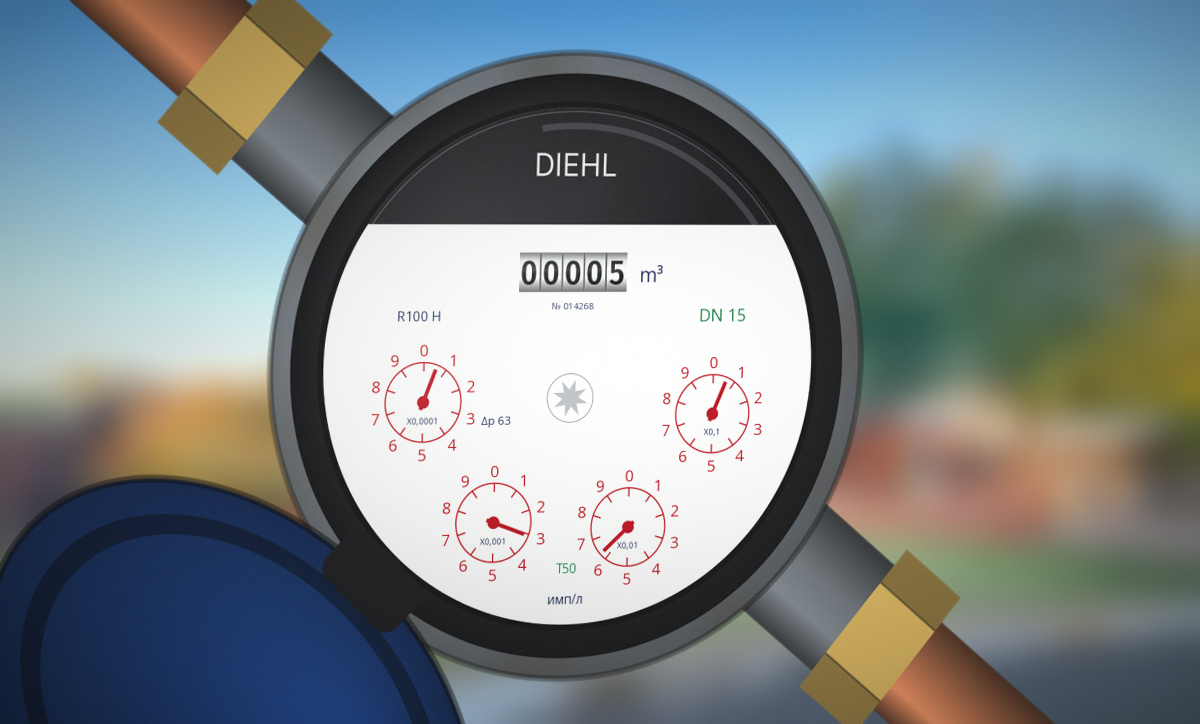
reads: value=5.0630 unit=m³
